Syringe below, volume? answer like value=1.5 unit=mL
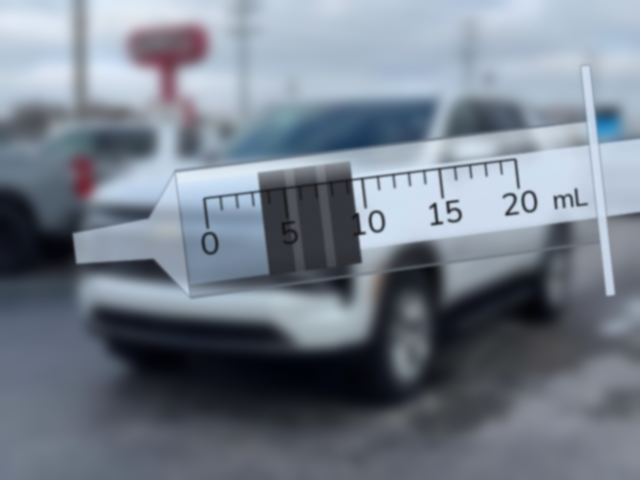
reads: value=3.5 unit=mL
